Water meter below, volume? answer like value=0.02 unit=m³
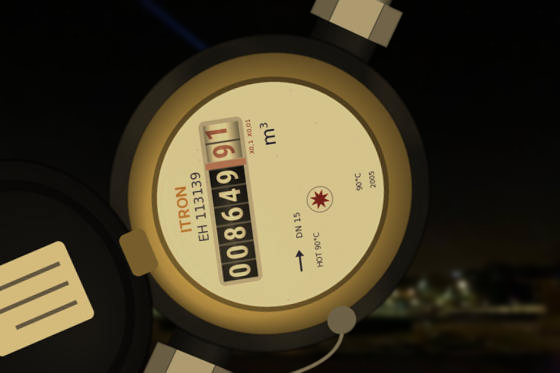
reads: value=8649.91 unit=m³
